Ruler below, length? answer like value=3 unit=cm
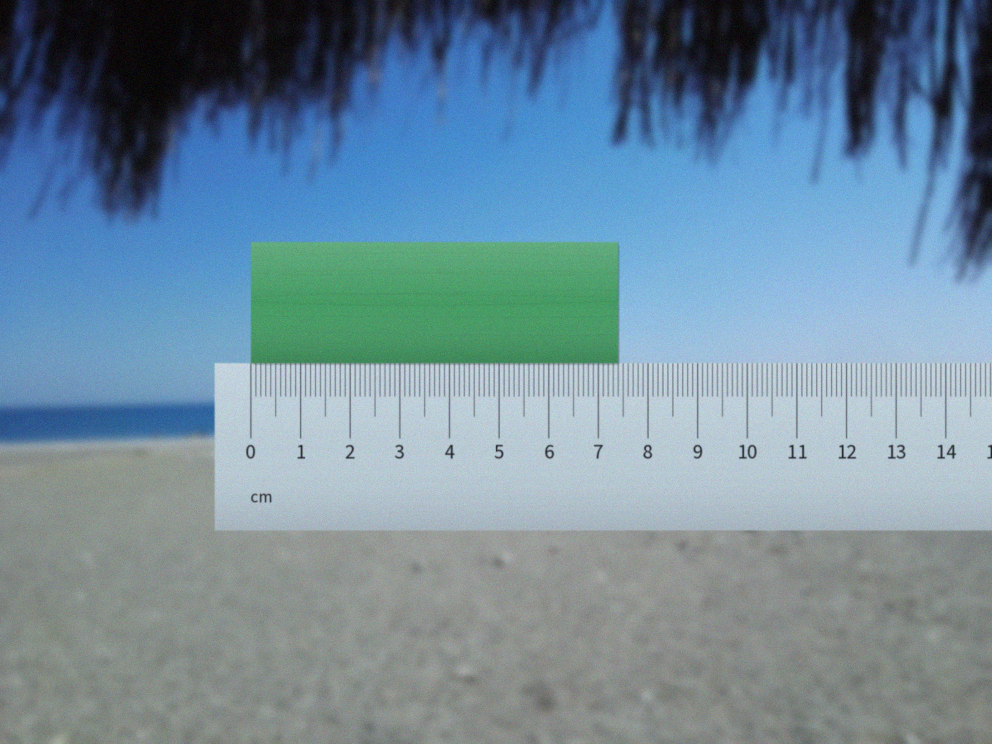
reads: value=7.4 unit=cm
